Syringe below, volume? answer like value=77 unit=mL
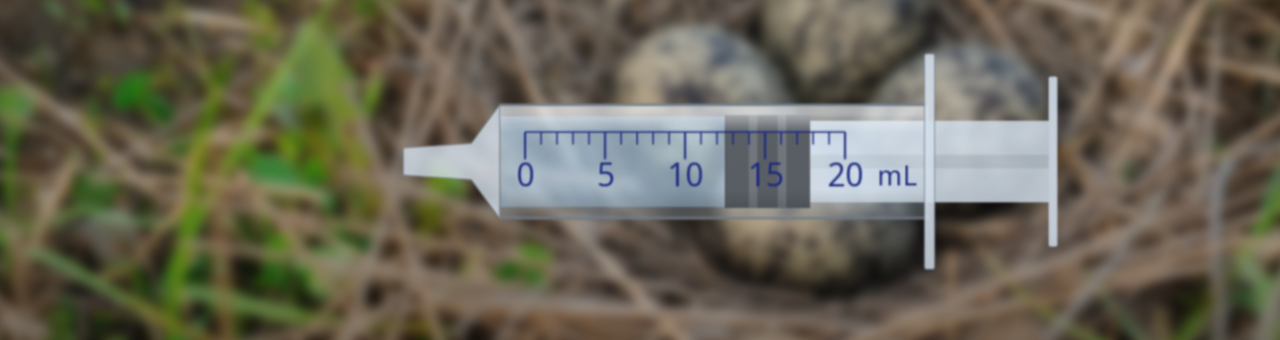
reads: value=12.5 unit=mL
